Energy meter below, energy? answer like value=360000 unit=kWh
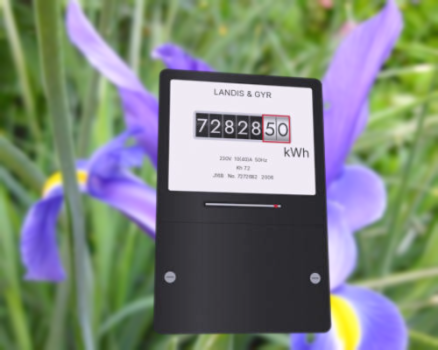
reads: value=72828.50 unit=kWh
